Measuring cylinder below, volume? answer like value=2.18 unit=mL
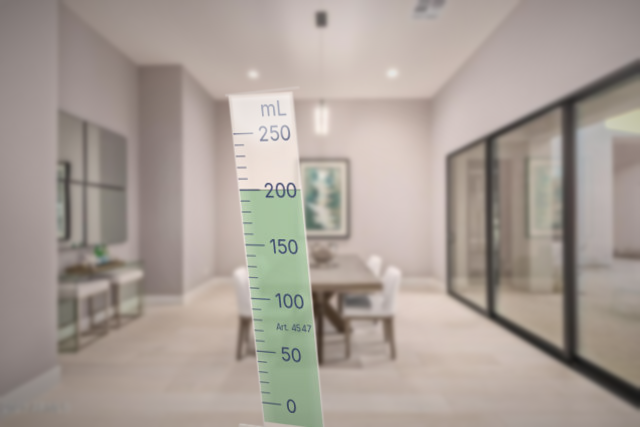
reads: value=200 unit=mL
